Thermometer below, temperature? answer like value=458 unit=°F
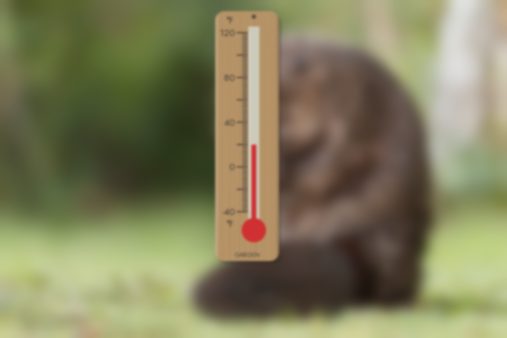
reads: value=20 unit=°F
